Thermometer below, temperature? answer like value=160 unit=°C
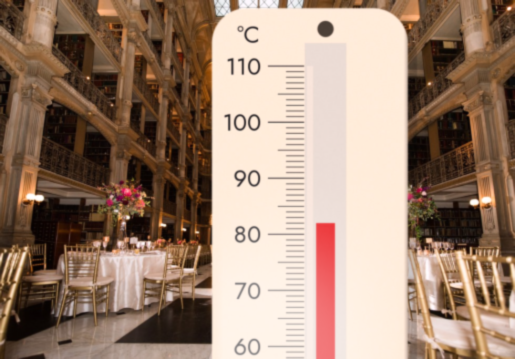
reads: value=82 unit=°C
